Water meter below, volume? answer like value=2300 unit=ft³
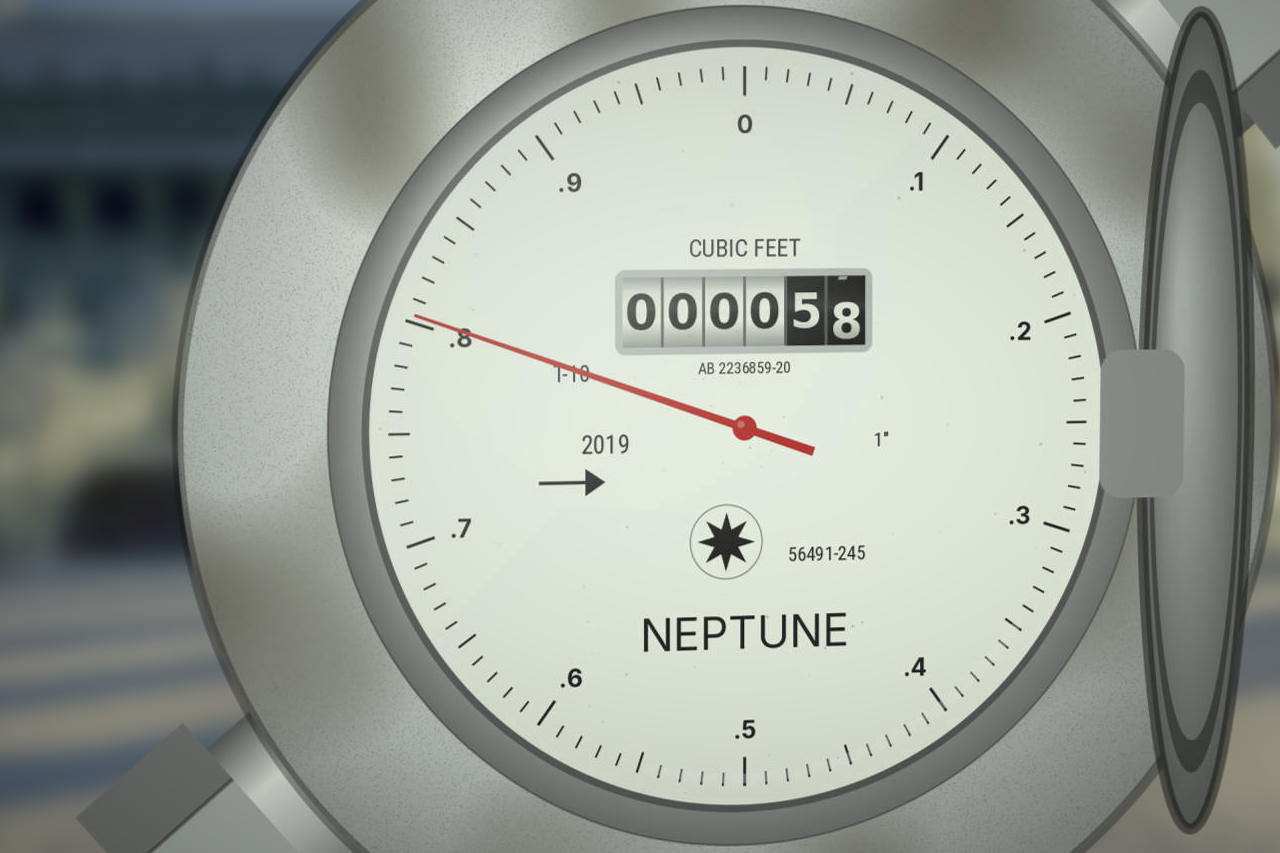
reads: value=57.80 unit=ft³
